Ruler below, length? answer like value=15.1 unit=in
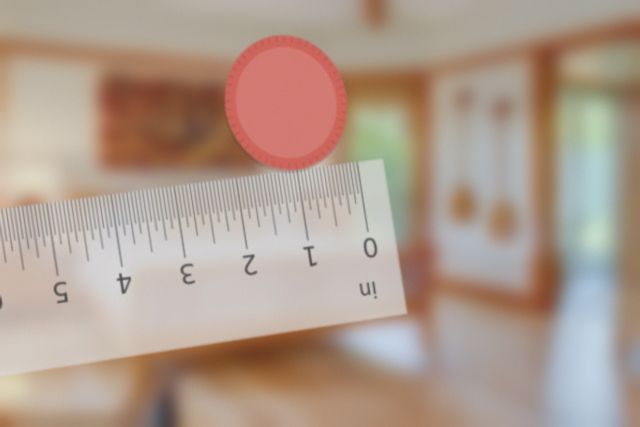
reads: value=2 unit=in
